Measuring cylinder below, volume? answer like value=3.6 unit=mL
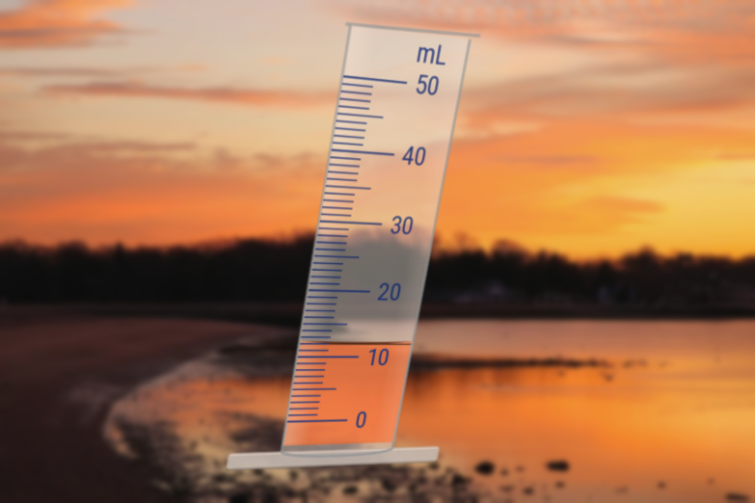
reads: value=12 unit=mL
